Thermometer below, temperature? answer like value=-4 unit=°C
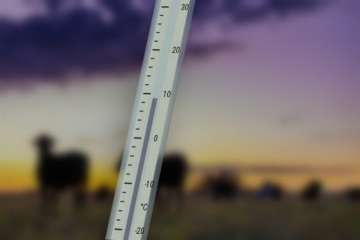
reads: value=9 unit=°C
